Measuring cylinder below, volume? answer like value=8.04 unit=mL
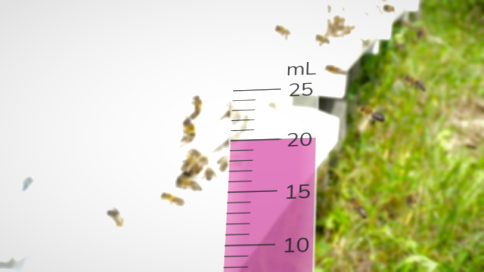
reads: value=20 unit=mL
